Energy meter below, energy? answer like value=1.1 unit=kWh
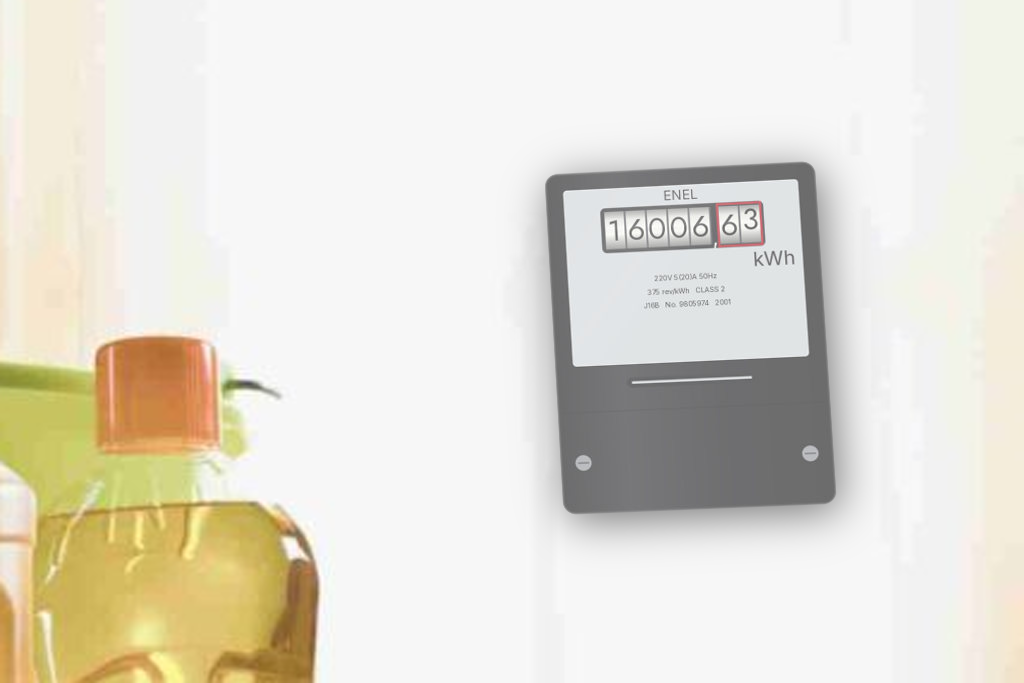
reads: value=16006.63 unit=kWh
